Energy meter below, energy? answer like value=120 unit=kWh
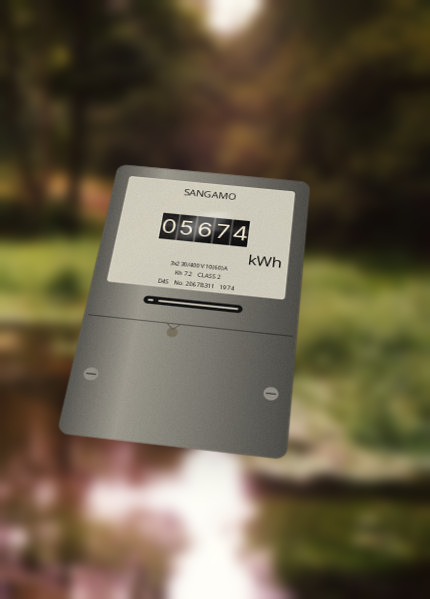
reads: value=5674 unit=kWh
